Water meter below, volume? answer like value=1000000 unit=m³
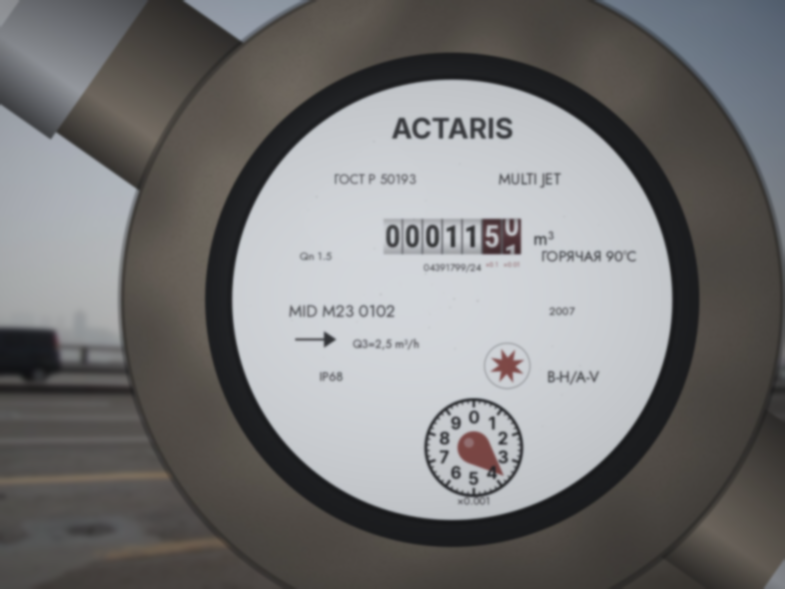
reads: value=11.503 unit=m³
